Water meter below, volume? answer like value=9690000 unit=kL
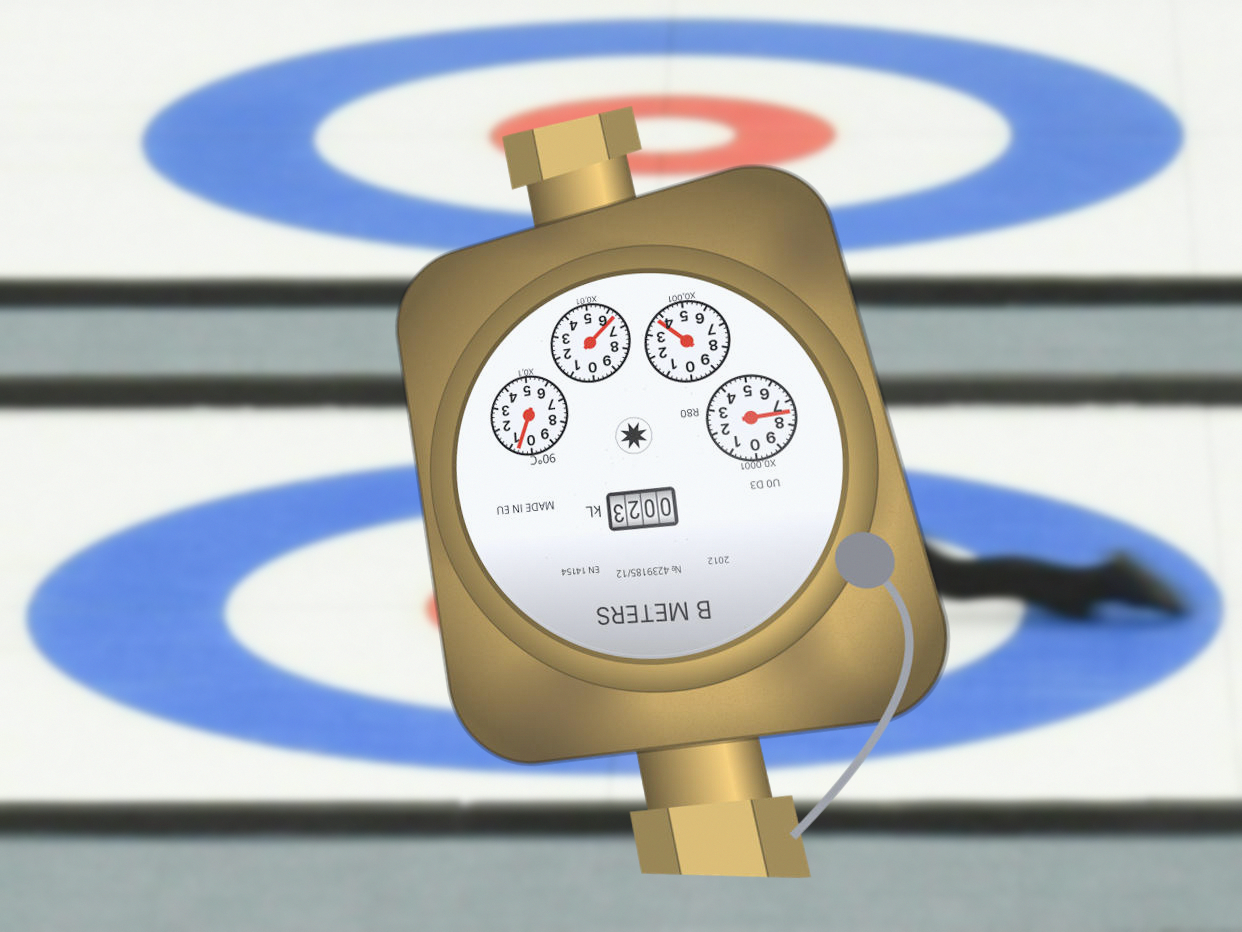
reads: value=23.0637 unit=kL
